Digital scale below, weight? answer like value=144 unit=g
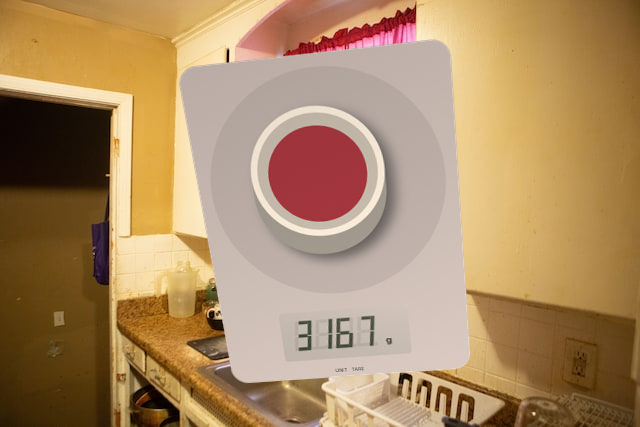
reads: value=3167 unit=g
